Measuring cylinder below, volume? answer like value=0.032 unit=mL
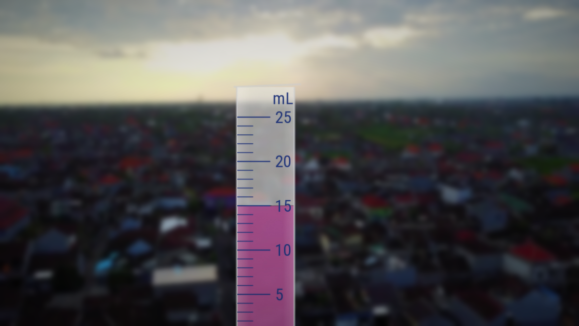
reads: value=15 unit=mL
